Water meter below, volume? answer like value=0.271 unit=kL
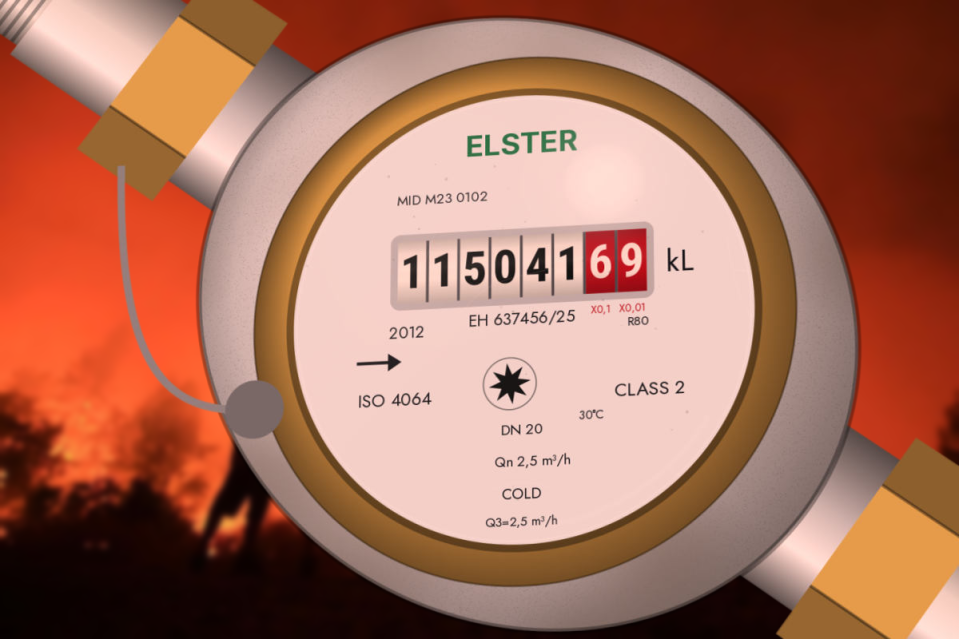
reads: value=115041.69 unit=kL
